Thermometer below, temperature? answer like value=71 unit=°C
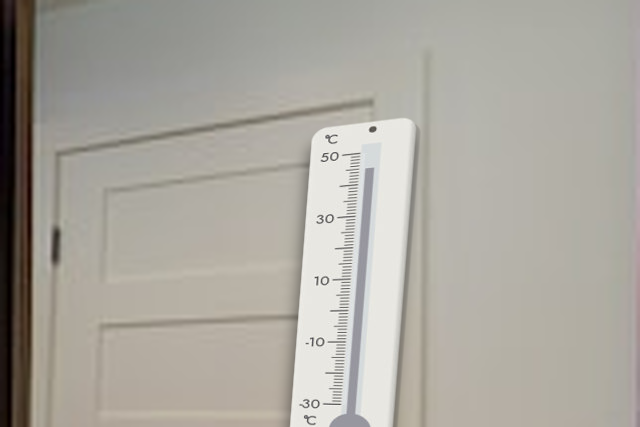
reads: value=45 unit=°C
